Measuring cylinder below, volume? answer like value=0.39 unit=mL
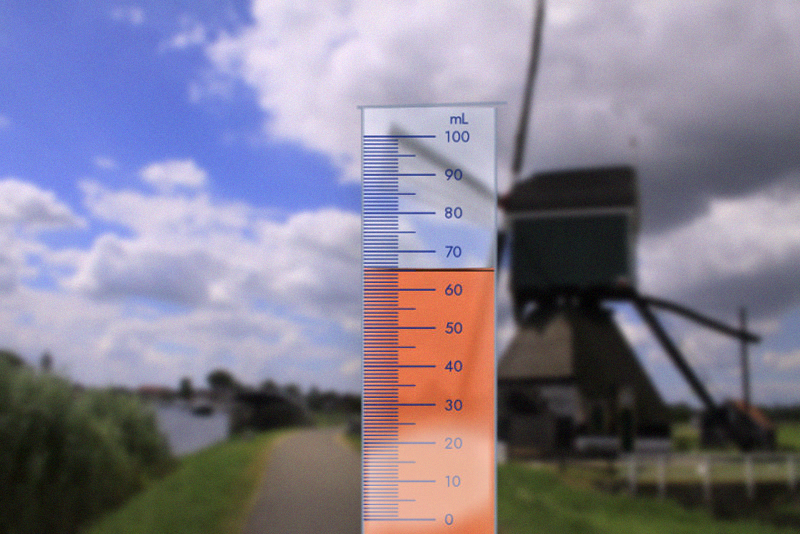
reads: value=65 unit=mL
